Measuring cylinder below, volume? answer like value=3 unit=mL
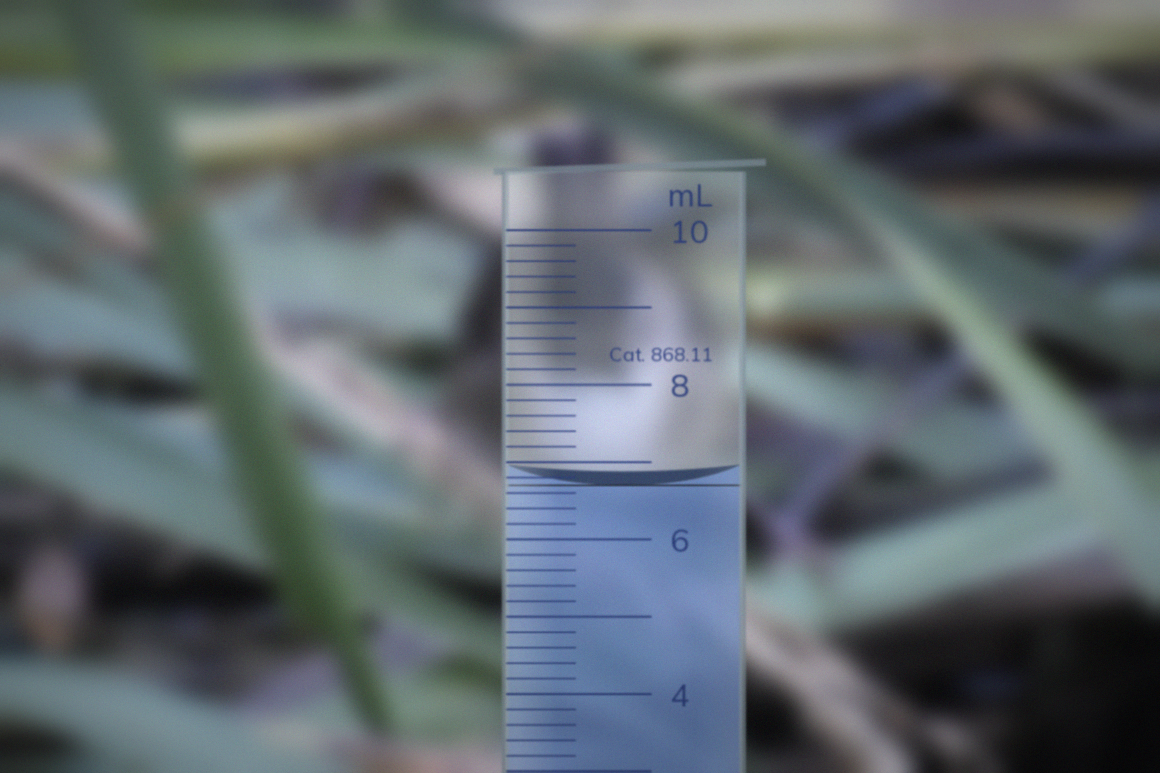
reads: value=6.7 unit=mL
